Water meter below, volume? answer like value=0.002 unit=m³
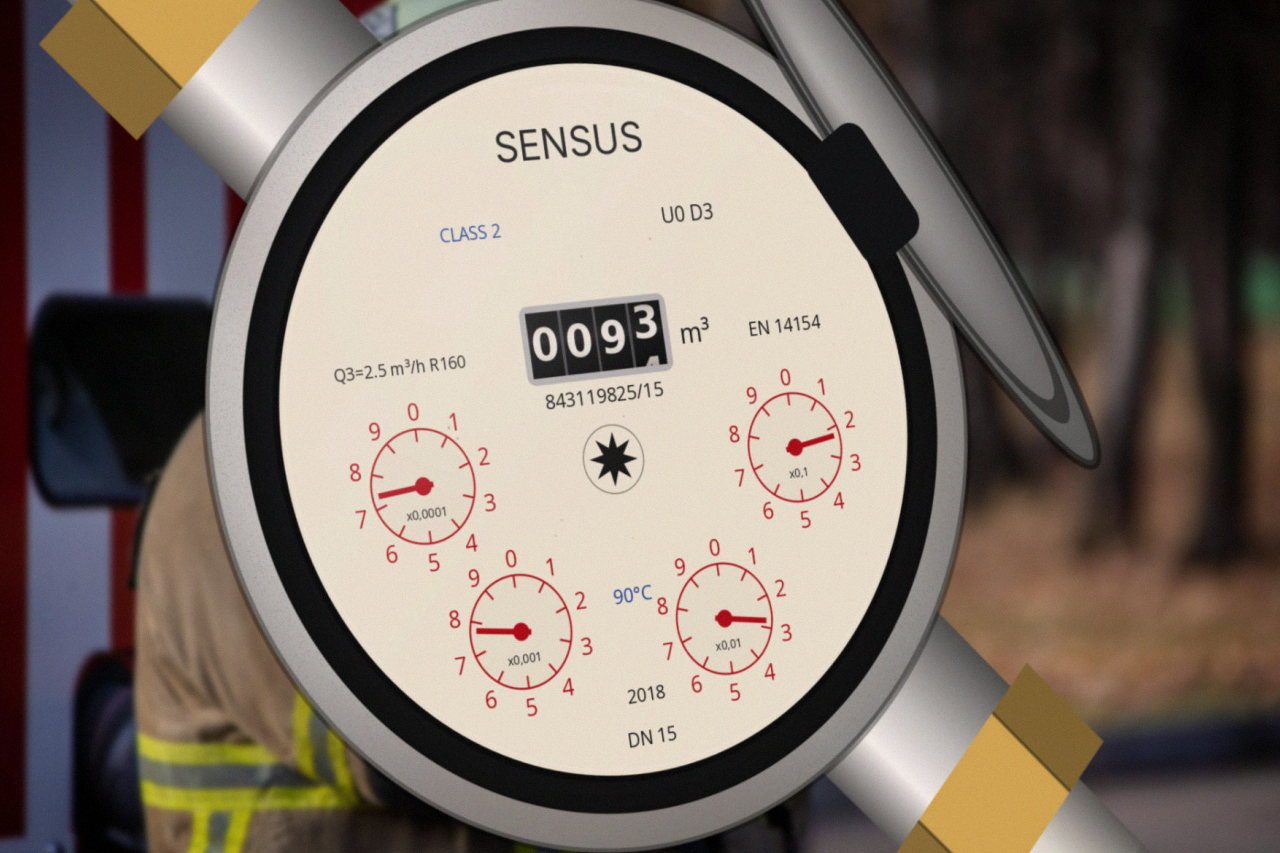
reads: value=93.2277 unit=m³
